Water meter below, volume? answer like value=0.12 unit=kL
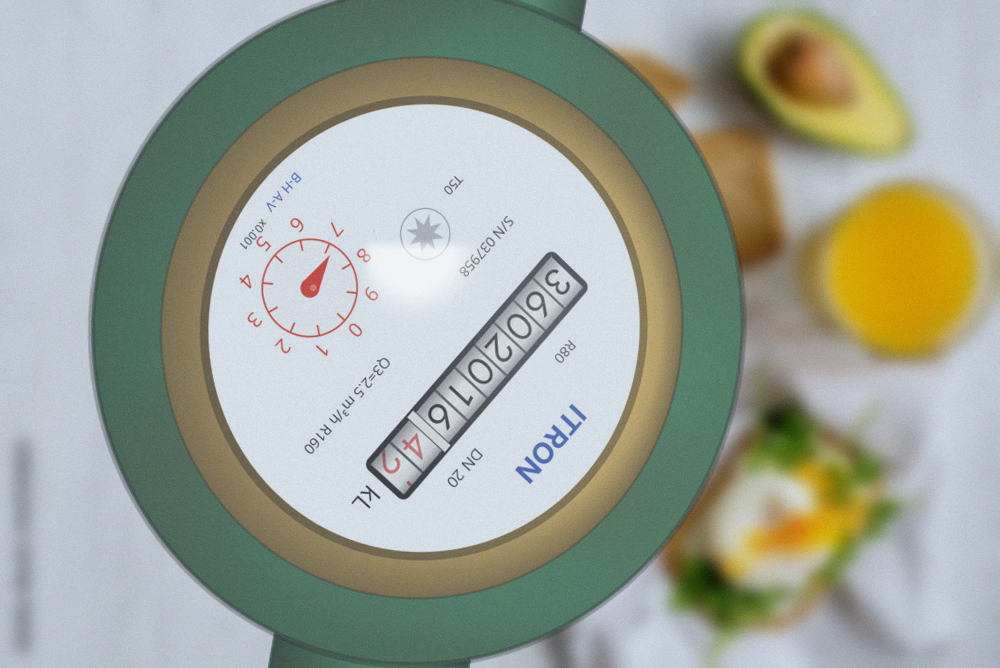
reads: value=3602016.417 unit=kL
